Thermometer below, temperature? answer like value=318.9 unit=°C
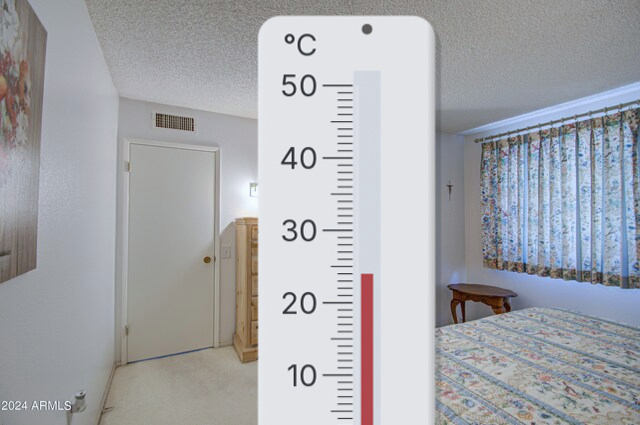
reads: value=24 unit=°C
